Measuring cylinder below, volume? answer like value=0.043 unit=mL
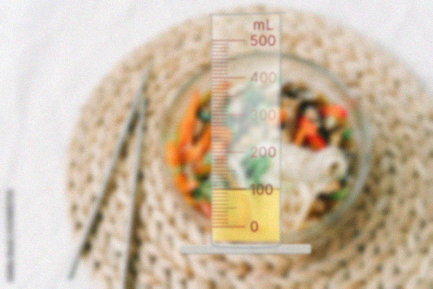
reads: value=100 unit=mL
